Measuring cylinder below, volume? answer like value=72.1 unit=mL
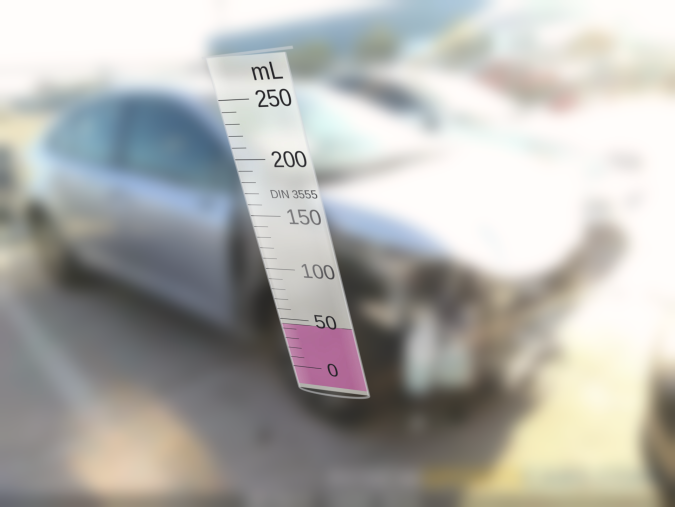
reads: value=45 unit=mL
